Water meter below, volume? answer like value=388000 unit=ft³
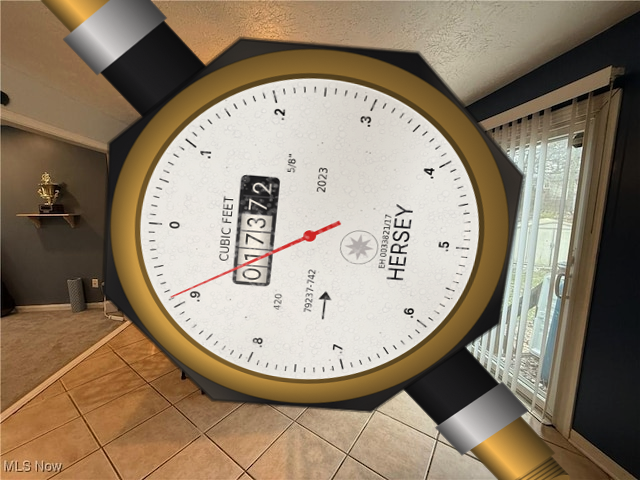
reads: value=17371.91 unit=ft³
